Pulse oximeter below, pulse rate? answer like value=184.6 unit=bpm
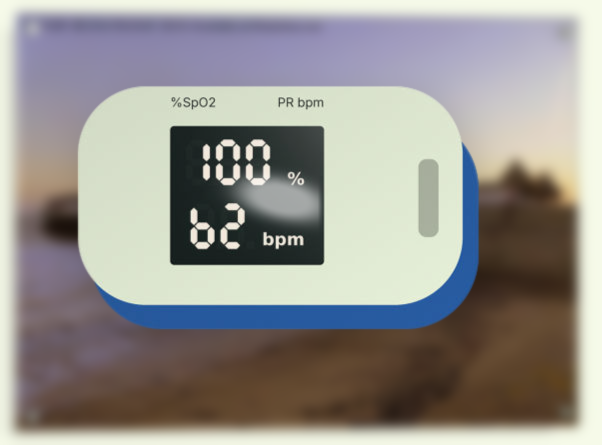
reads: value=62 unit=bpm
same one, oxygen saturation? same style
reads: value=100 unit=%
